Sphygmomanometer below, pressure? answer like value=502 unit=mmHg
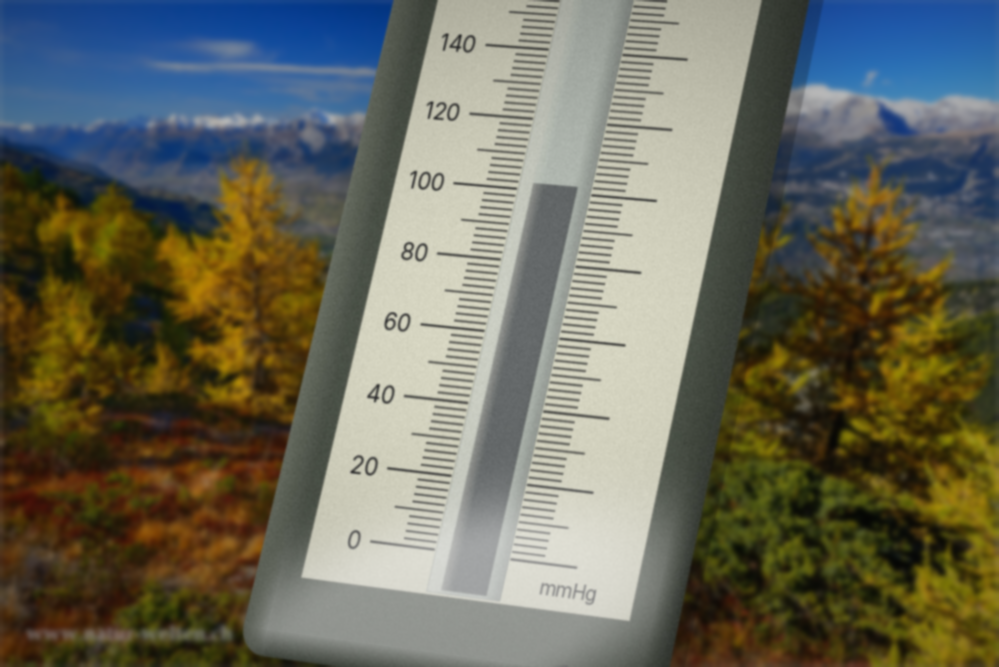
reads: value=102 unit=mmHg
